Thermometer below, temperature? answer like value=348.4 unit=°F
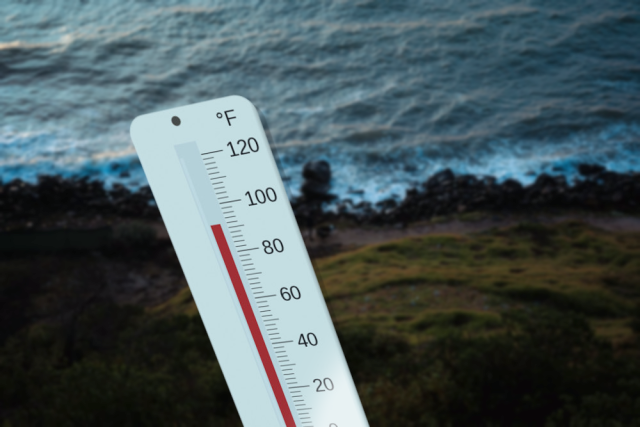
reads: value=92 unit=°F
